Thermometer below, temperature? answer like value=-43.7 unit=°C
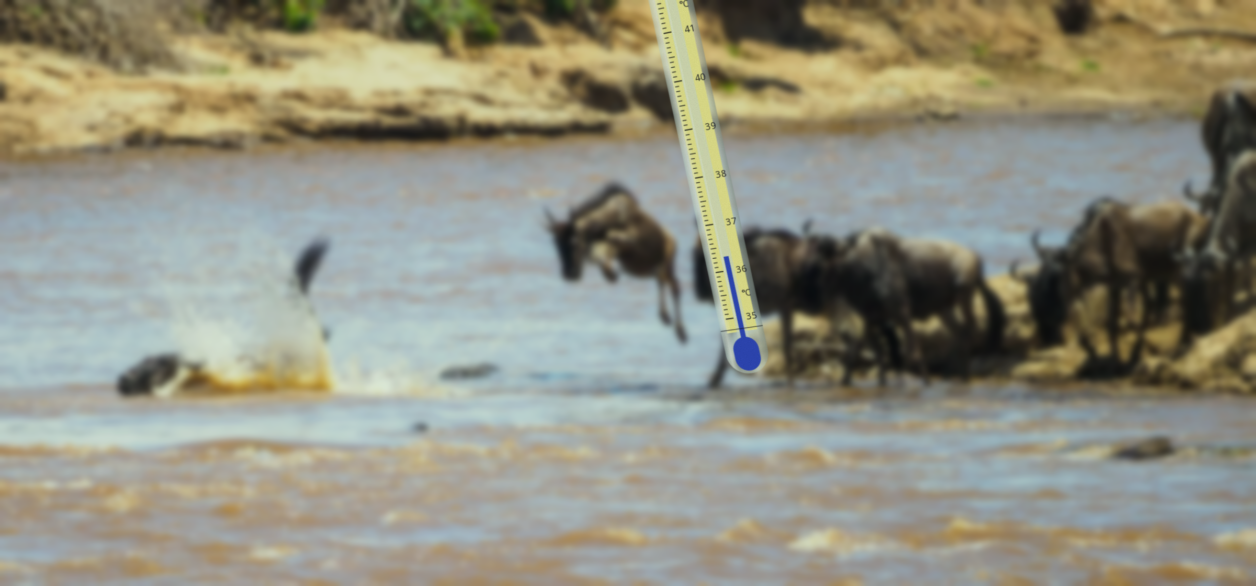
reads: value=36.3 unit=°C
